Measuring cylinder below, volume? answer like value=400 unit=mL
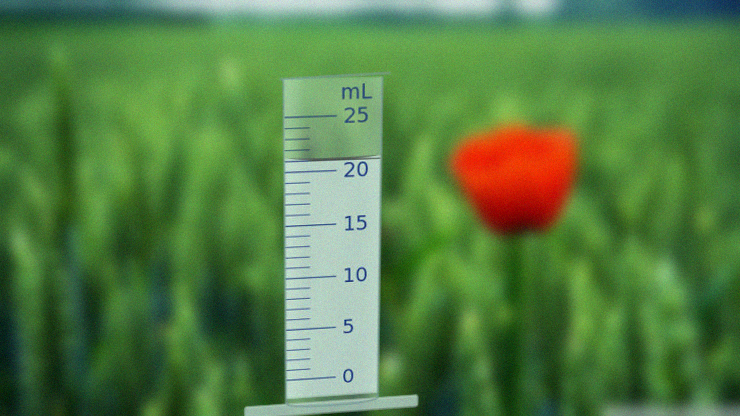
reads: value=21 unit=mL
